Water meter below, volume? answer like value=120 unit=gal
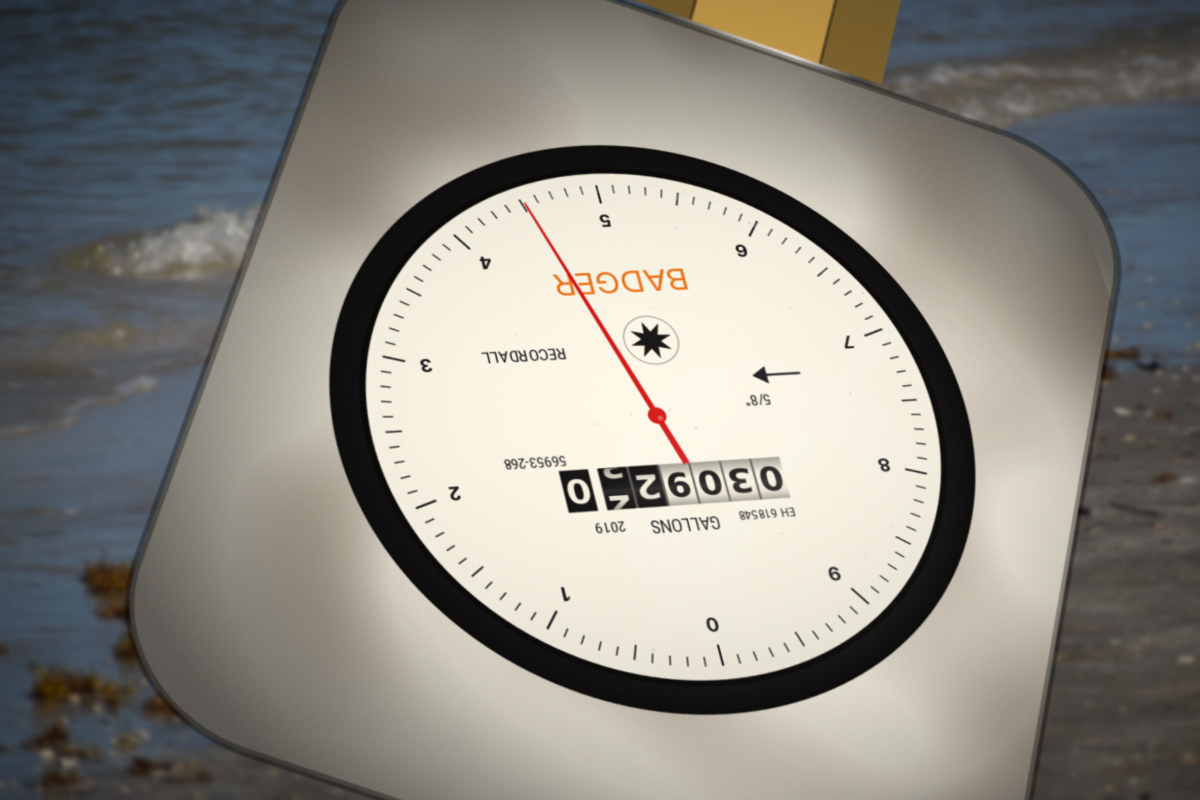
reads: value=309224.5 unit=gal
